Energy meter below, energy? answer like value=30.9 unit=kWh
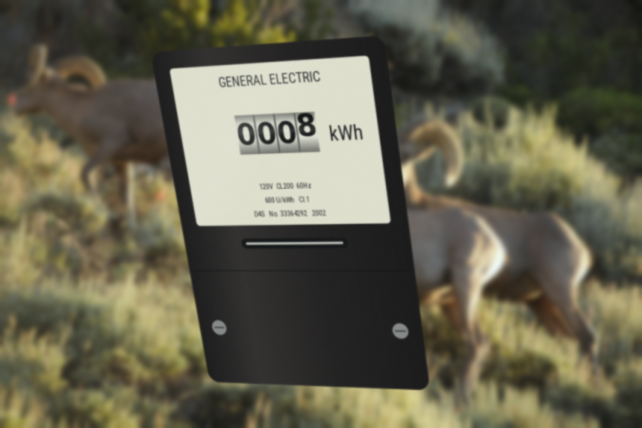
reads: value=8 unit=kWh
